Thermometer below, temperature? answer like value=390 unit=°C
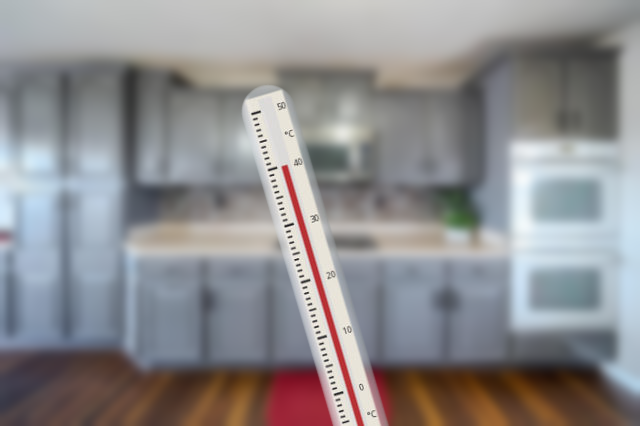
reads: value=40 unit=°C
